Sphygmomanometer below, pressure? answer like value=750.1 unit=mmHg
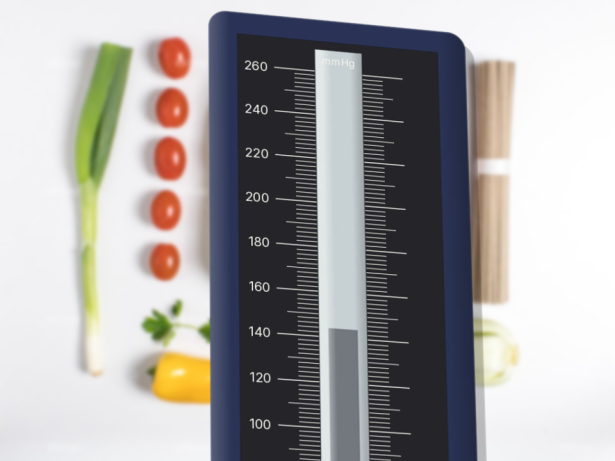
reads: value=144 unit=mmHg
